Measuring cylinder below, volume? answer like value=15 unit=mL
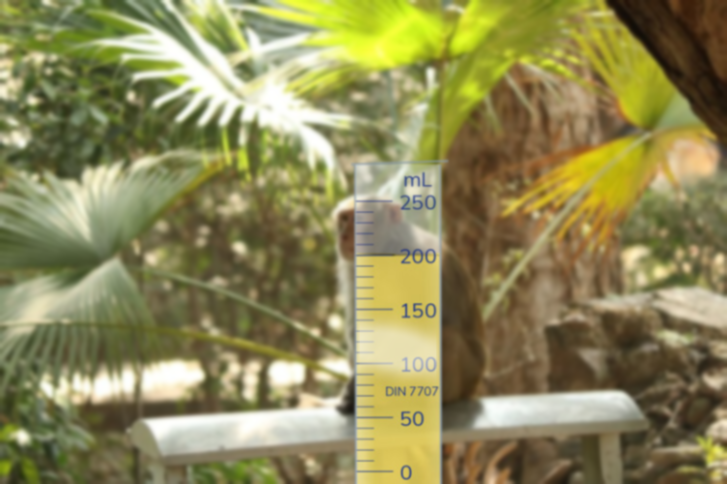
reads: value=200 unit=mL
